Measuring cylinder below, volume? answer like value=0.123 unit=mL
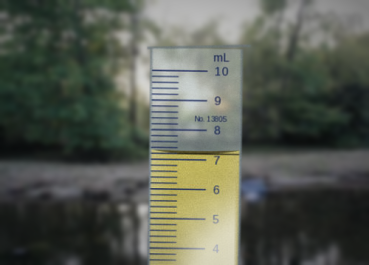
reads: value=7.2 unit=mL
